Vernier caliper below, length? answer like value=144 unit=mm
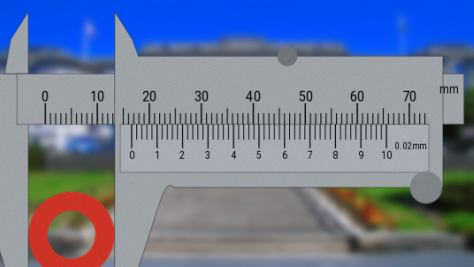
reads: value=16.6 unit=mm
